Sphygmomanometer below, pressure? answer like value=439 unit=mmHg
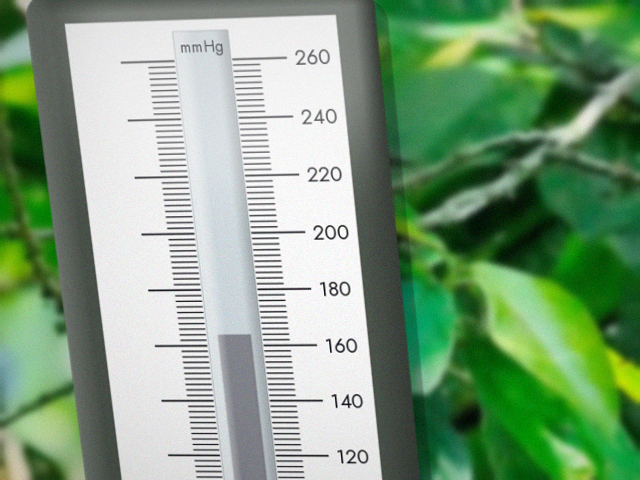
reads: value=164 unit=mmHg
